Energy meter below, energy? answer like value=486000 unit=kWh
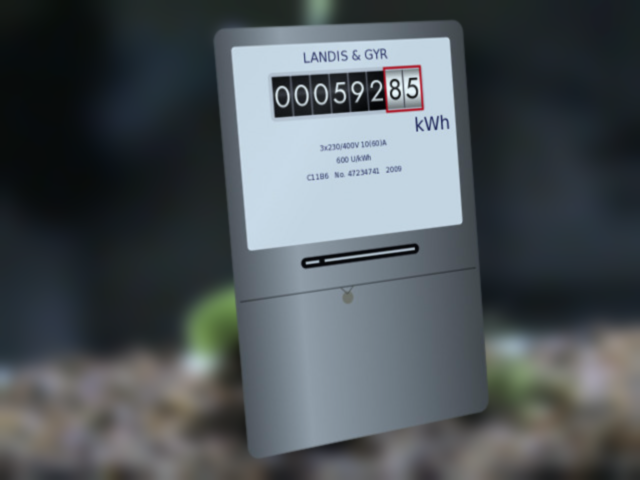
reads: value=592.85 unit=kWh
